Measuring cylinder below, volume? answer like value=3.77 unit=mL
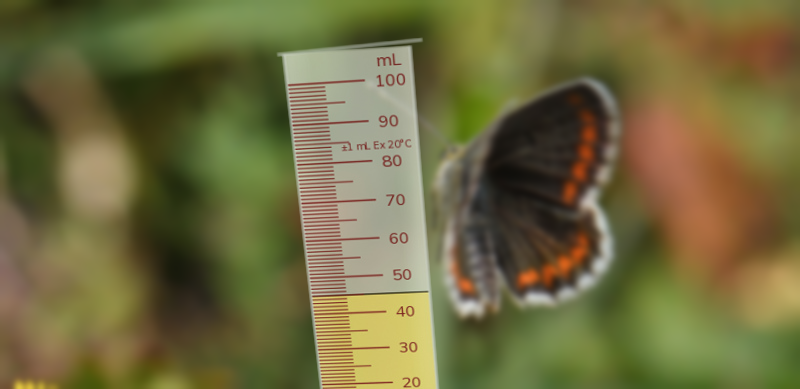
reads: value=45 unit=mL
